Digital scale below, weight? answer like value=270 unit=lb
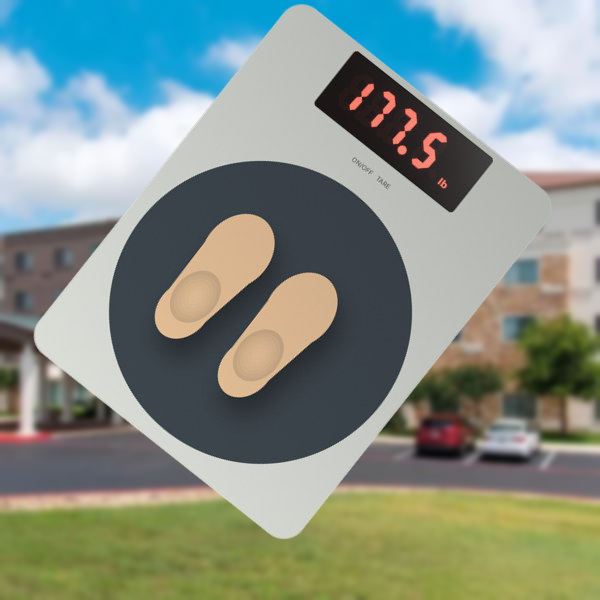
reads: value=177.5 unit=lb
